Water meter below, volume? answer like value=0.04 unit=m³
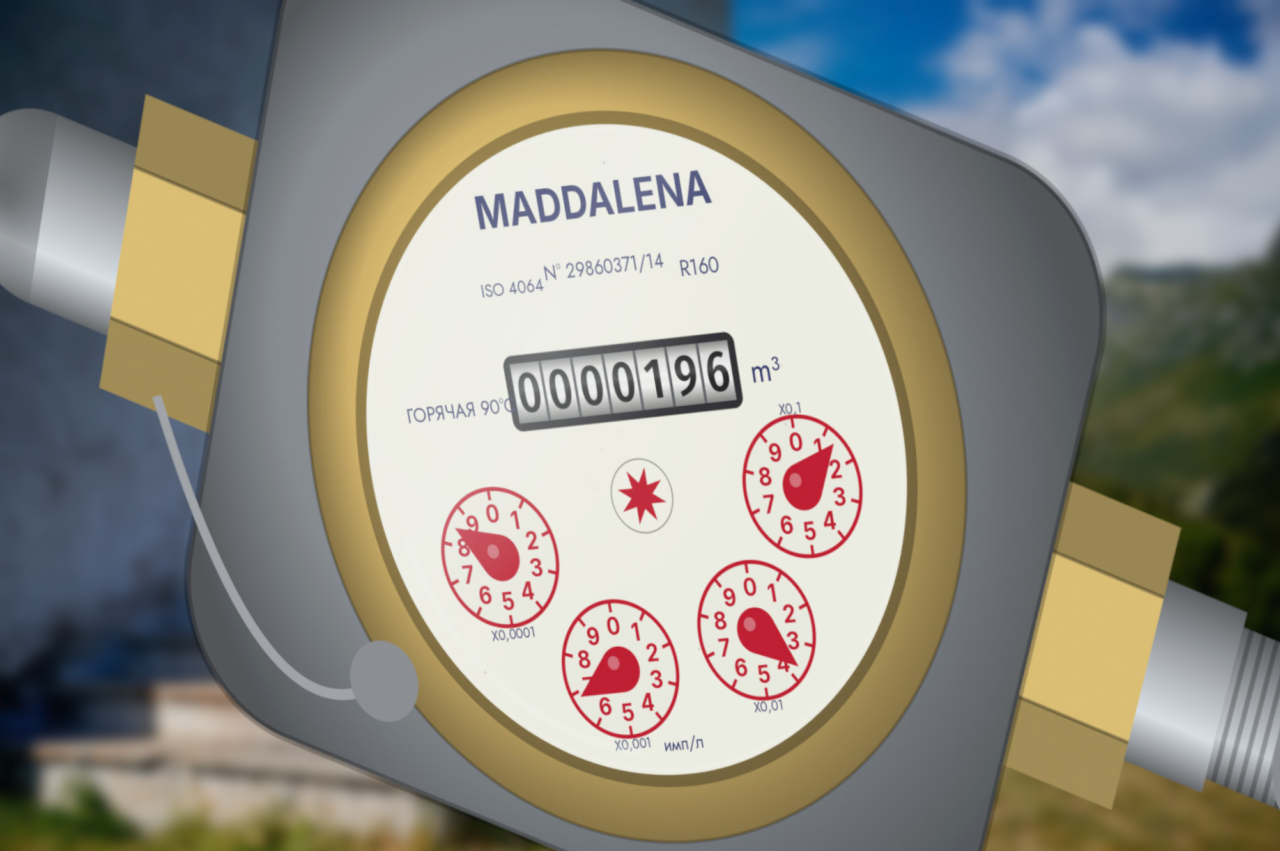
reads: value=196.1368 unit=m³
